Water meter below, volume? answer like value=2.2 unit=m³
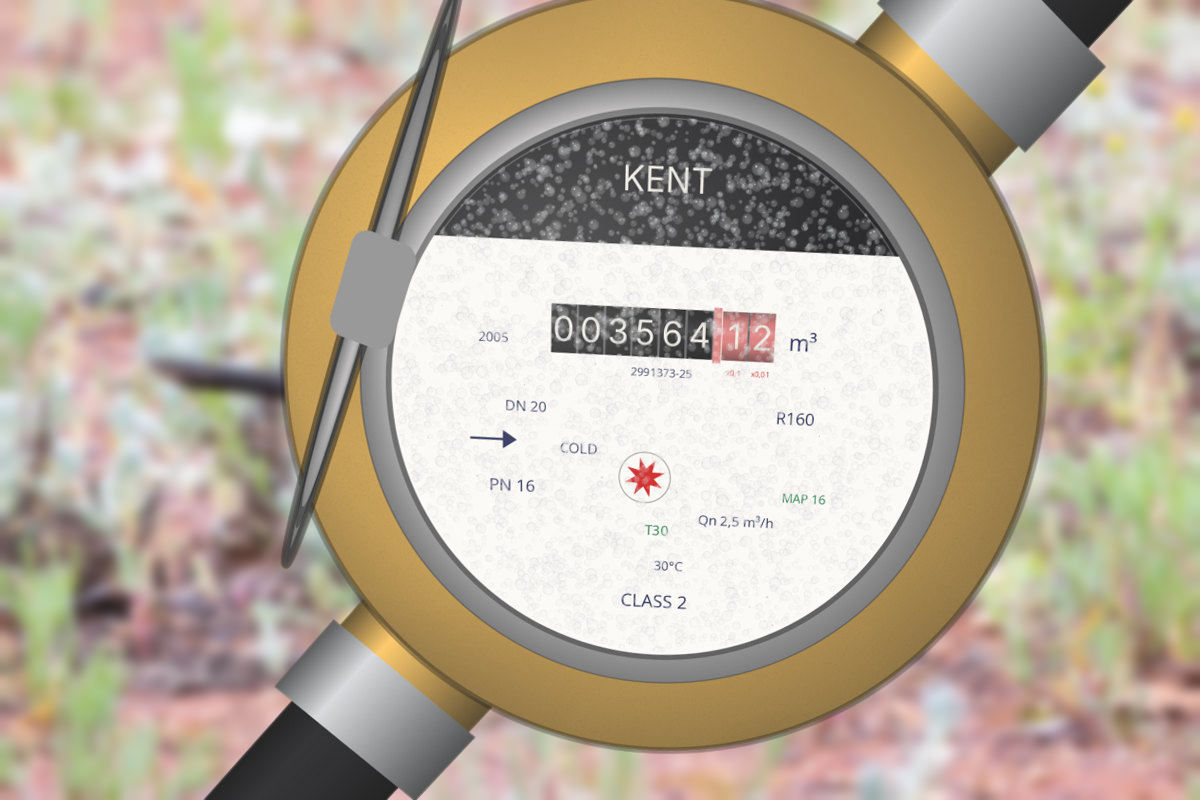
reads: value=3564.12 unit=m³
